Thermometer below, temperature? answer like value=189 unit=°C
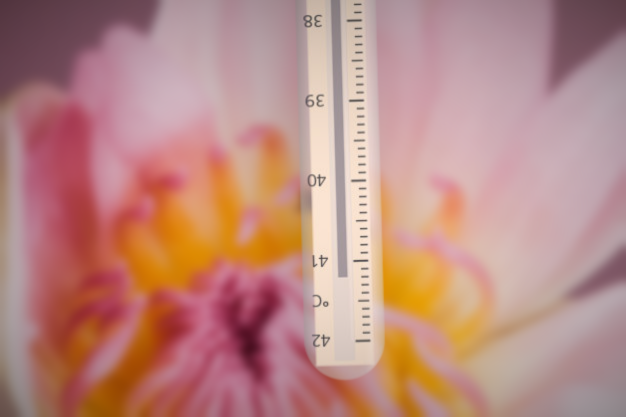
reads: value=41.2 unit=°C
